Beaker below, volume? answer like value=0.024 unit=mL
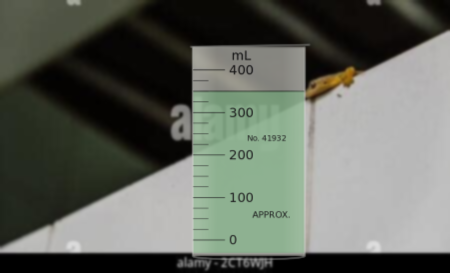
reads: value=350 unit=mL
